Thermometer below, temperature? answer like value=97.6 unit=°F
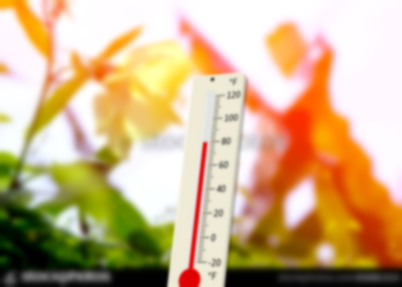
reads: value=80 unit=°F
